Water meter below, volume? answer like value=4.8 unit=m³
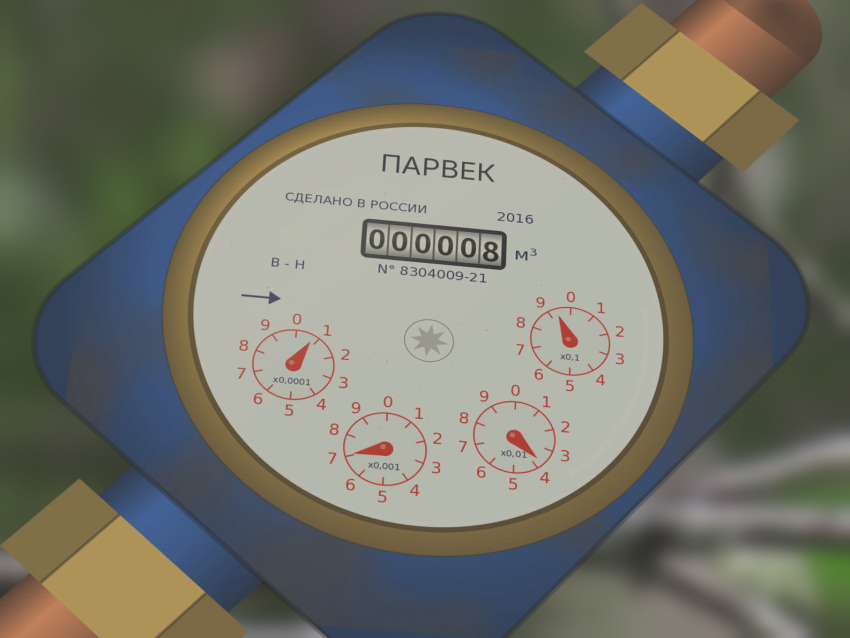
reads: value=7.9370 unit=m³
